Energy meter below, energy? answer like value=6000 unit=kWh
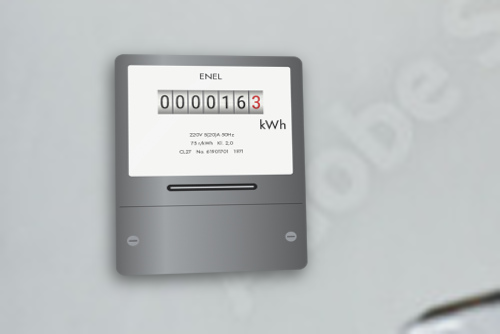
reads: value=16.3 unit=kWh
